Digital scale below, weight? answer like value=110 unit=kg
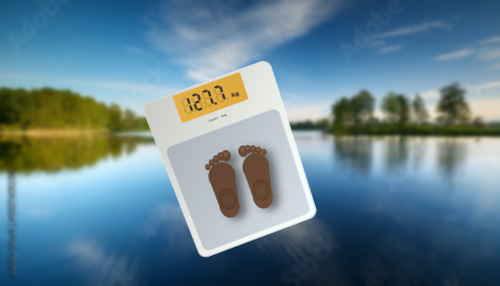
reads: value=127.7 unit=kg
